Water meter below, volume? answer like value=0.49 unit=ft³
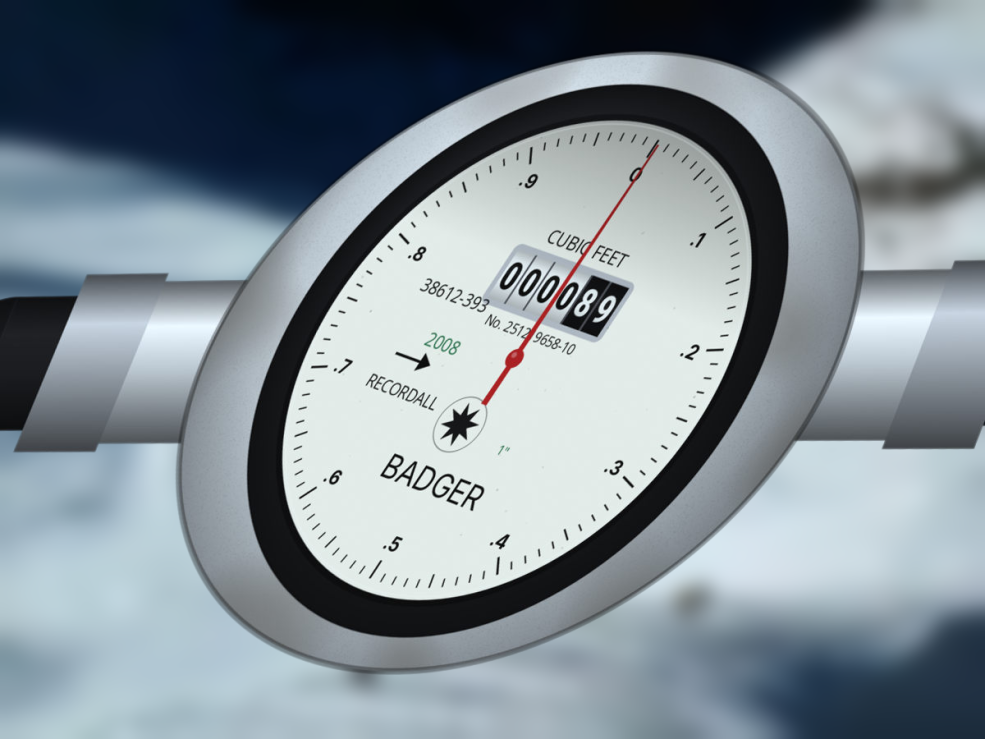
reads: value=89.00 unit=ft³
